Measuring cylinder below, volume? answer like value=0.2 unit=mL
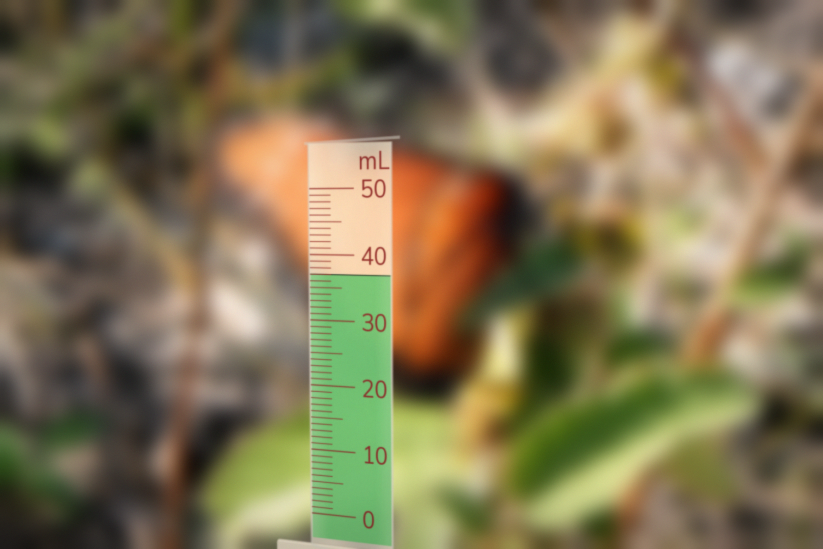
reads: value=37 unit=mL
